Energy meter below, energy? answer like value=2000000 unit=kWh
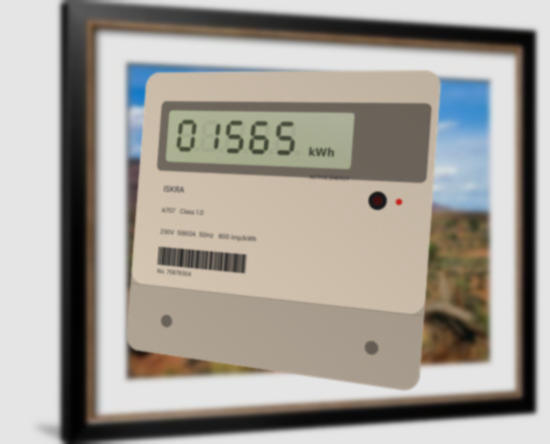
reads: value=1565 unit=kWh
